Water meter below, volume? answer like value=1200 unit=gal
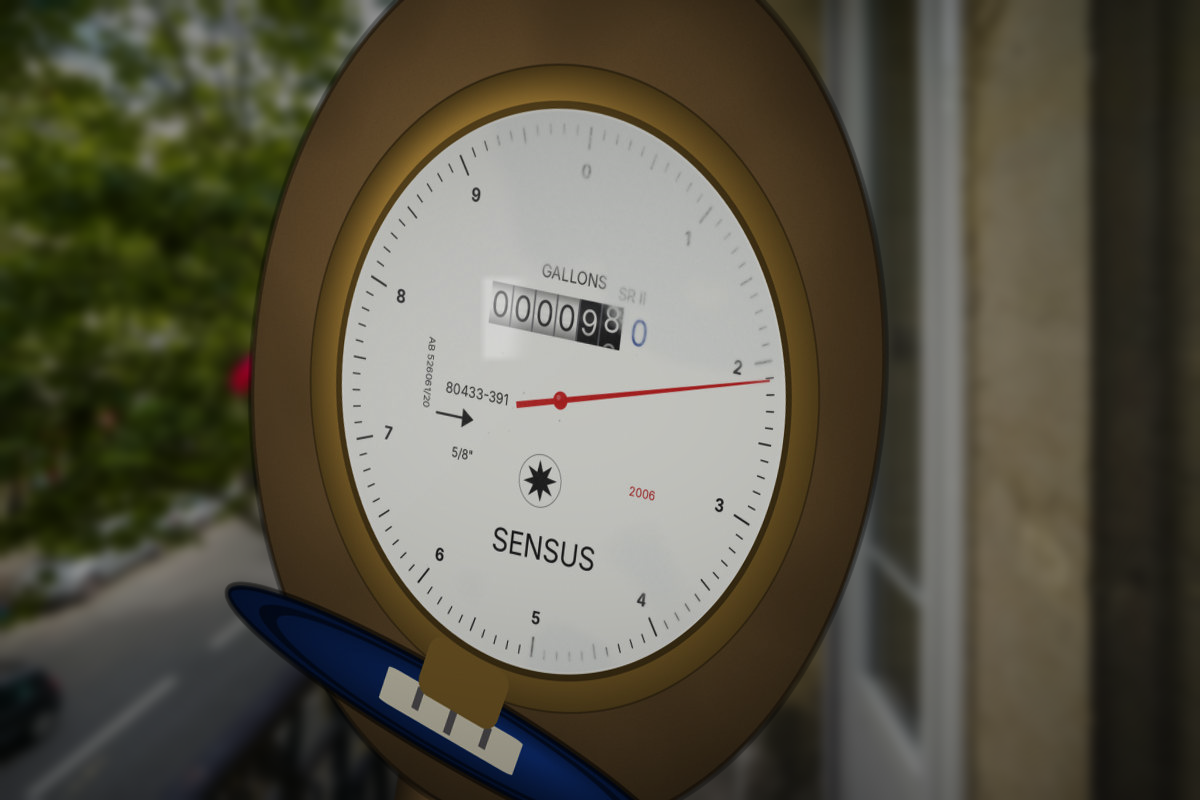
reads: value=982.1 unit=gal
